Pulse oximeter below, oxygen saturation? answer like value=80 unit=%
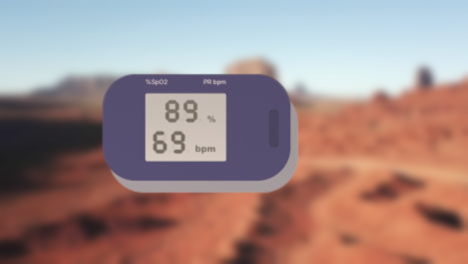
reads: value=89 unit=%
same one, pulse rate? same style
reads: value=69 unit=bpm
